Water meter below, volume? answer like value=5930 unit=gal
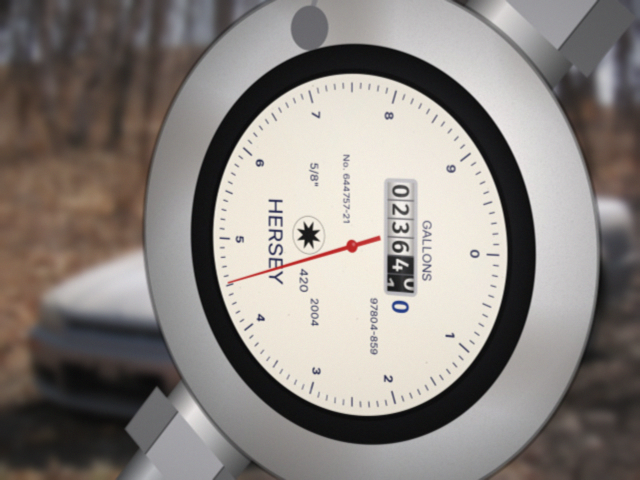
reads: value=236404.5 unit=gal
